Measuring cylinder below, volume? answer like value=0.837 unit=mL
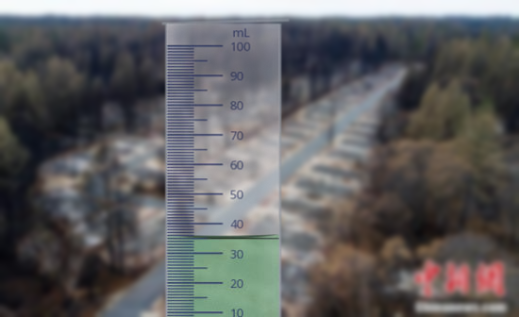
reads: value=35 unit=mL
